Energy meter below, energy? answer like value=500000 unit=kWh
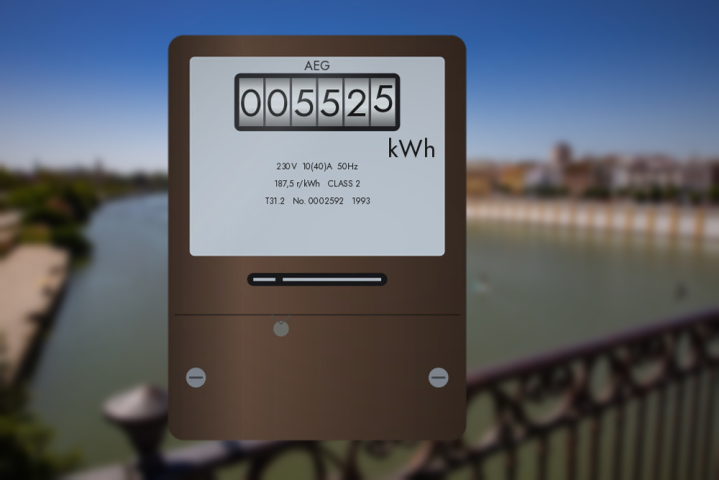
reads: value=5525 unit=kWh
